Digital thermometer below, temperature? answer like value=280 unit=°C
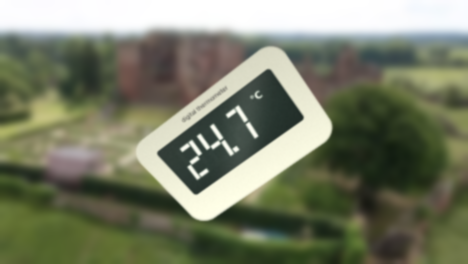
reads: value=24.7 unit=°C
